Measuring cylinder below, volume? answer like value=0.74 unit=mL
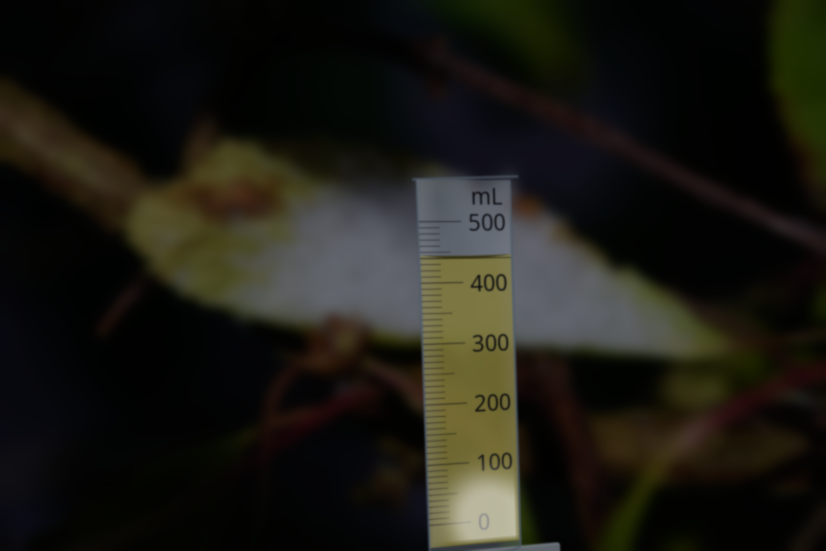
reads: value=440 unit=mL
